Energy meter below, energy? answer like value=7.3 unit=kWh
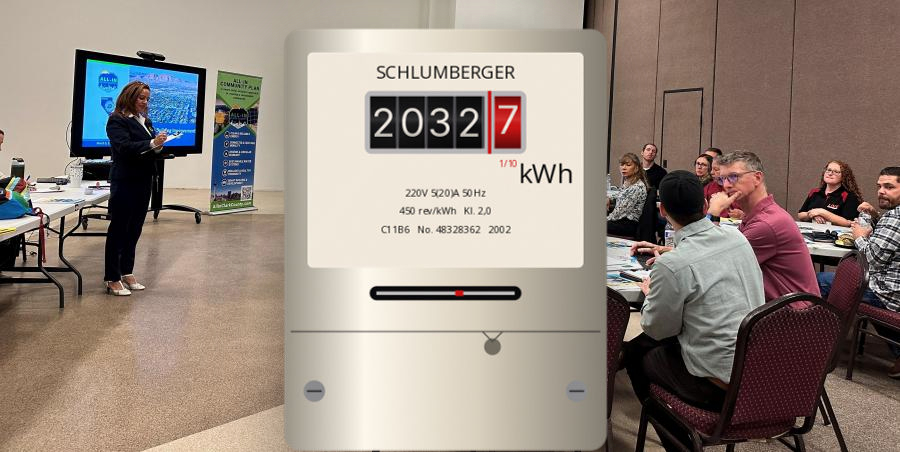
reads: value=2032.7 unit=kWh
